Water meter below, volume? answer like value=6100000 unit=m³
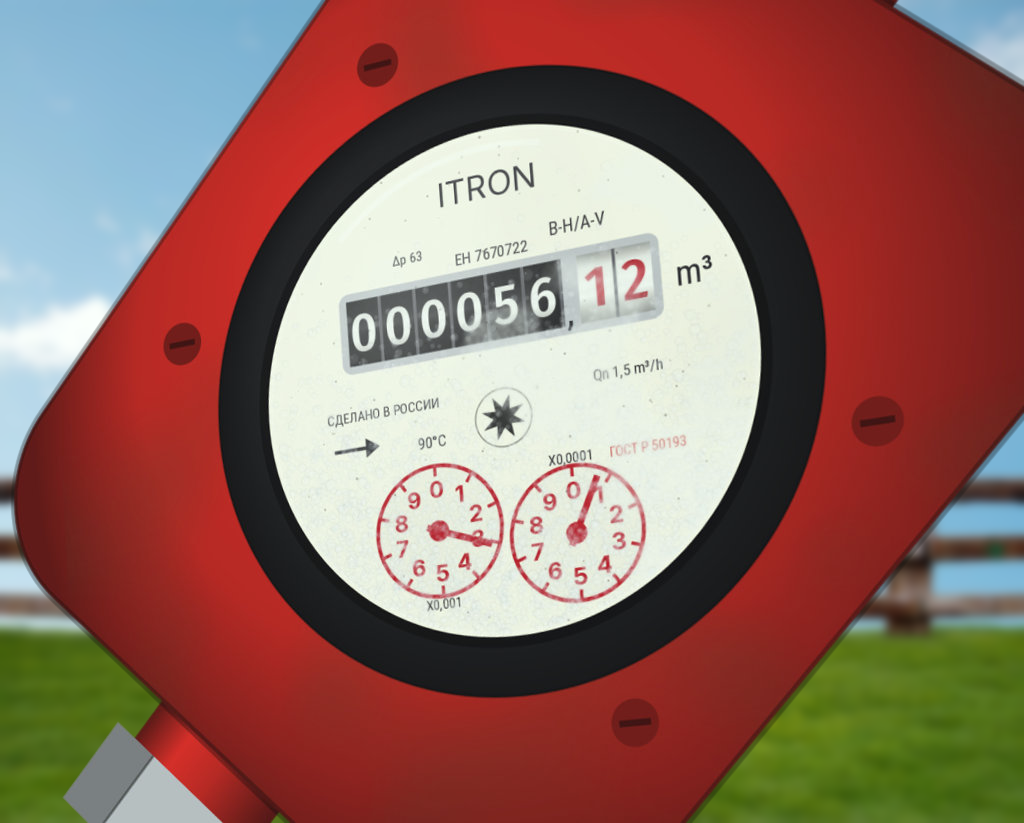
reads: value=56.1230 unit=m³
